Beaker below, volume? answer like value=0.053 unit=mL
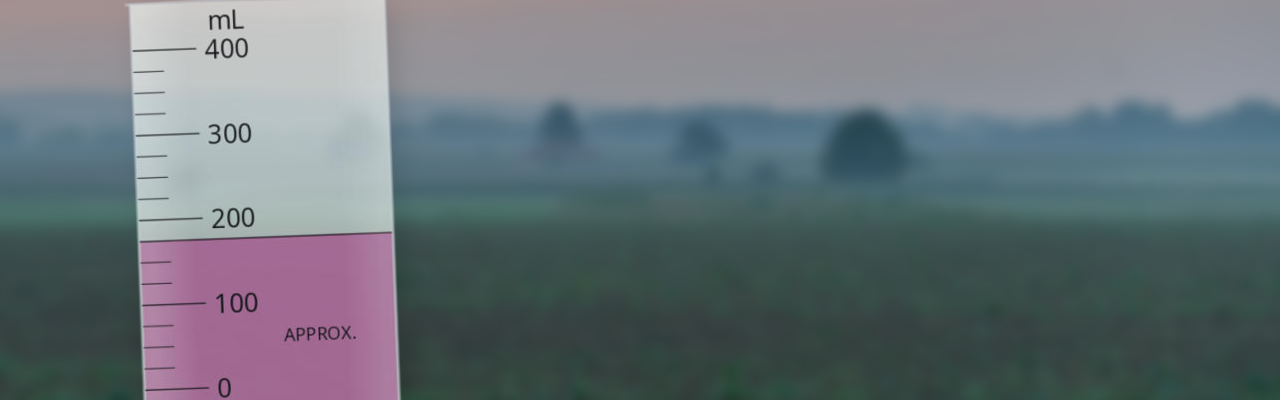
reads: value=175 unit=mL
